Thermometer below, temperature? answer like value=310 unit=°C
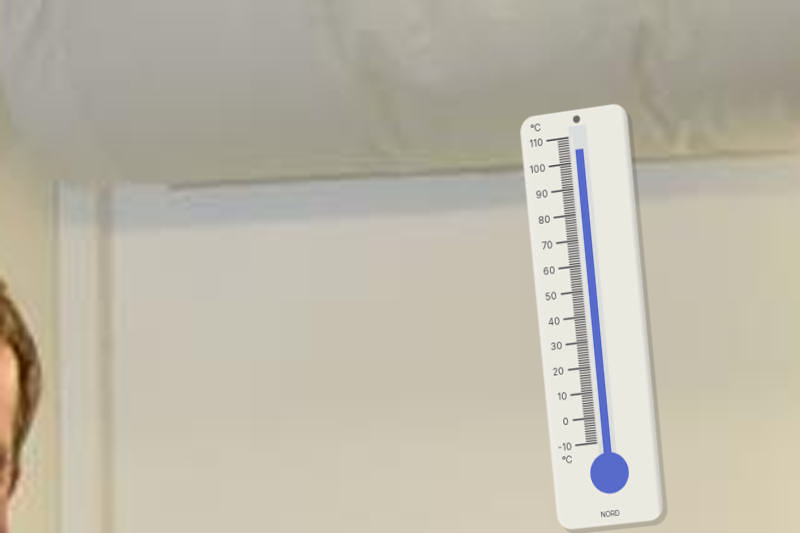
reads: value=105 unit=°C
